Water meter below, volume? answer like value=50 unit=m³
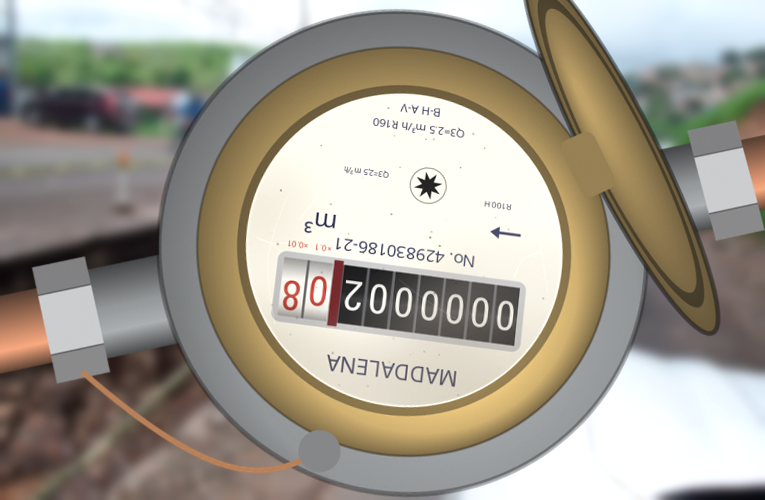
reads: value=2.08 unit=m³
